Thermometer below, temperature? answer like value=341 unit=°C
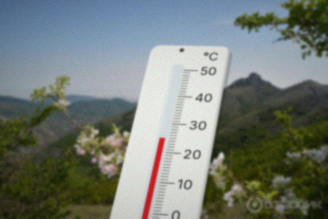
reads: value=25 unit=°C
